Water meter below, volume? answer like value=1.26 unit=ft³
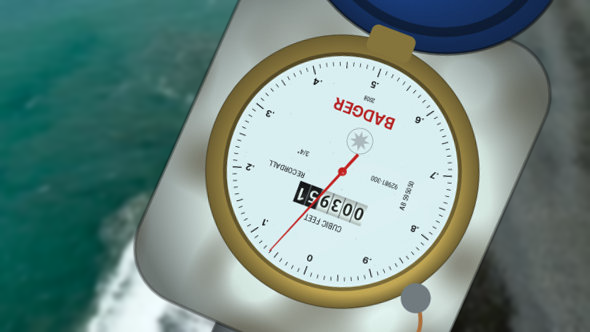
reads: value=3951.06 unit=ft³
